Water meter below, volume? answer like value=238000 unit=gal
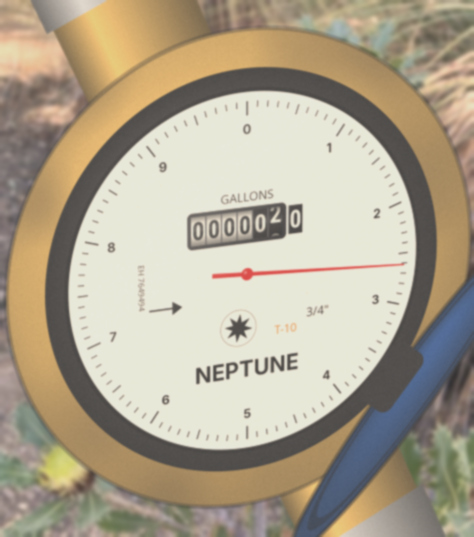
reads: value=22.6 unit=gal
